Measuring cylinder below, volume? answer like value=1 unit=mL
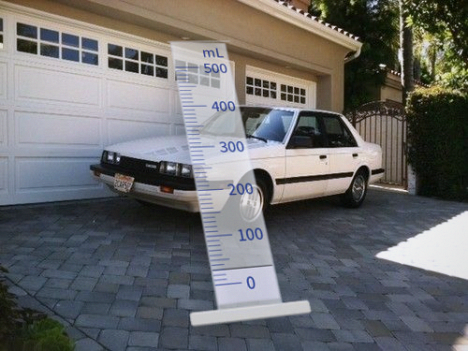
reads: value=30 unit=mL
